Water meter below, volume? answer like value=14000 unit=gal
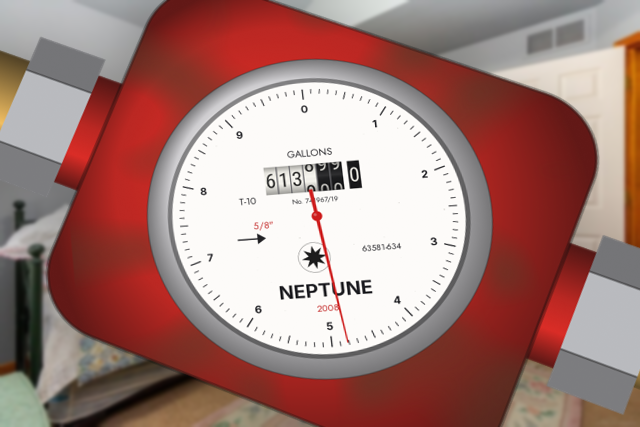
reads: value=6138994.8 unit=gal
